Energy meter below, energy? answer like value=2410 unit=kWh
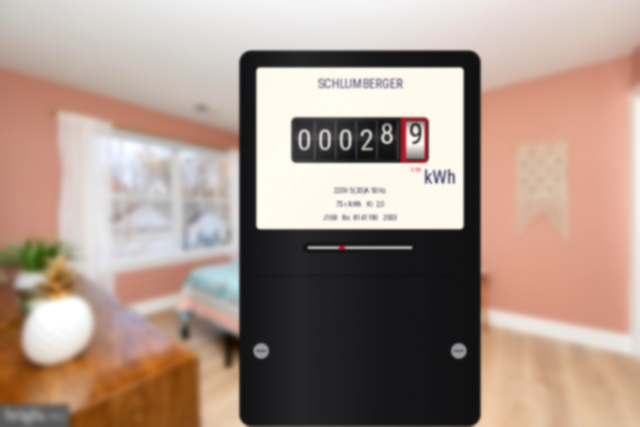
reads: value=28.9 unit=kWh
